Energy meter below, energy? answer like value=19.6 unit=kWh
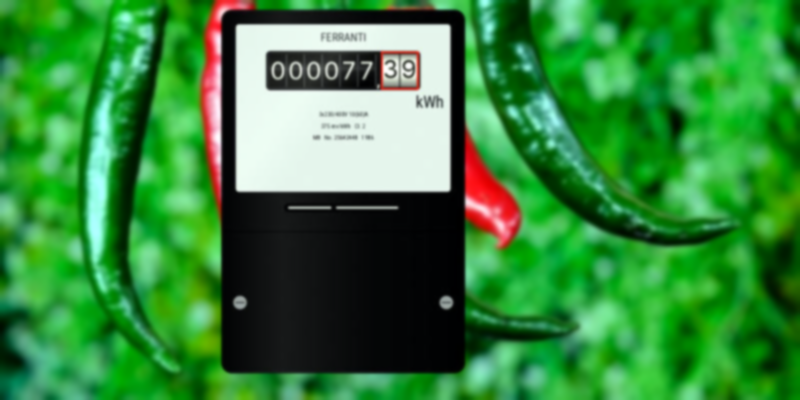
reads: value=77.39 unit=kWh
